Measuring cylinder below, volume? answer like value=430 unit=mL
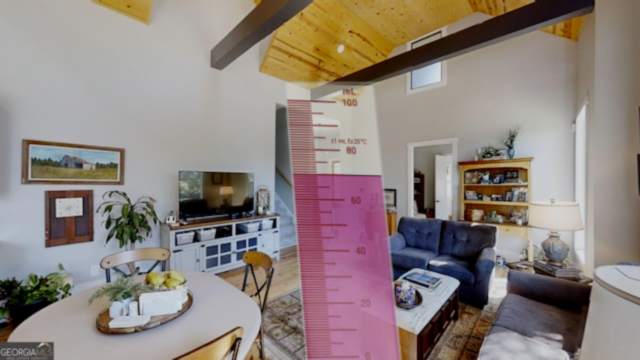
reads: value=70 unit=mL
